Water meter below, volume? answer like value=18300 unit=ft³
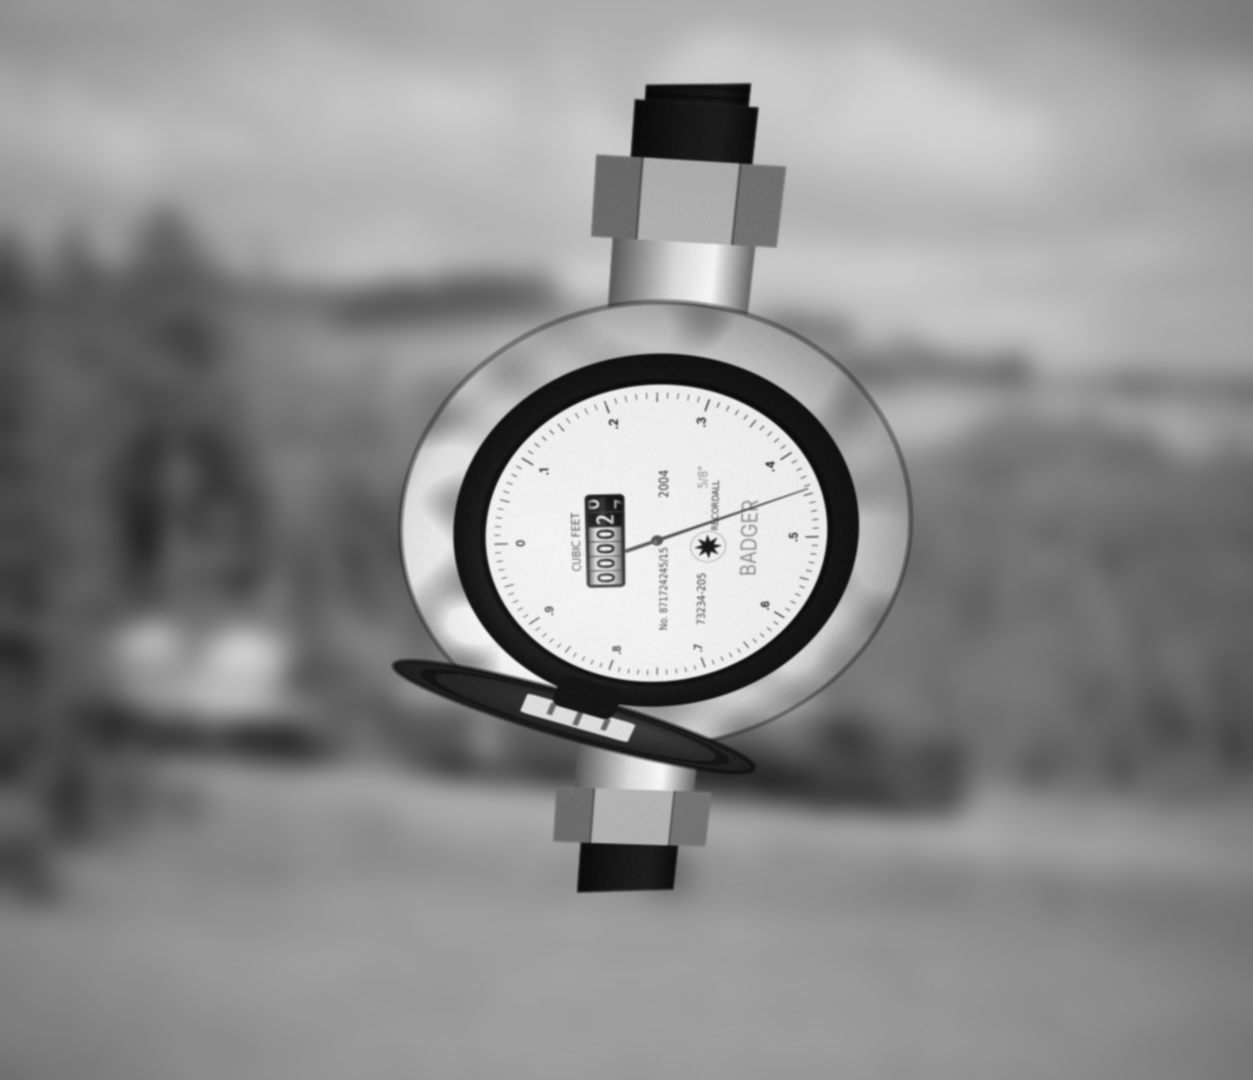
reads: value=26.44 unit=ft³
